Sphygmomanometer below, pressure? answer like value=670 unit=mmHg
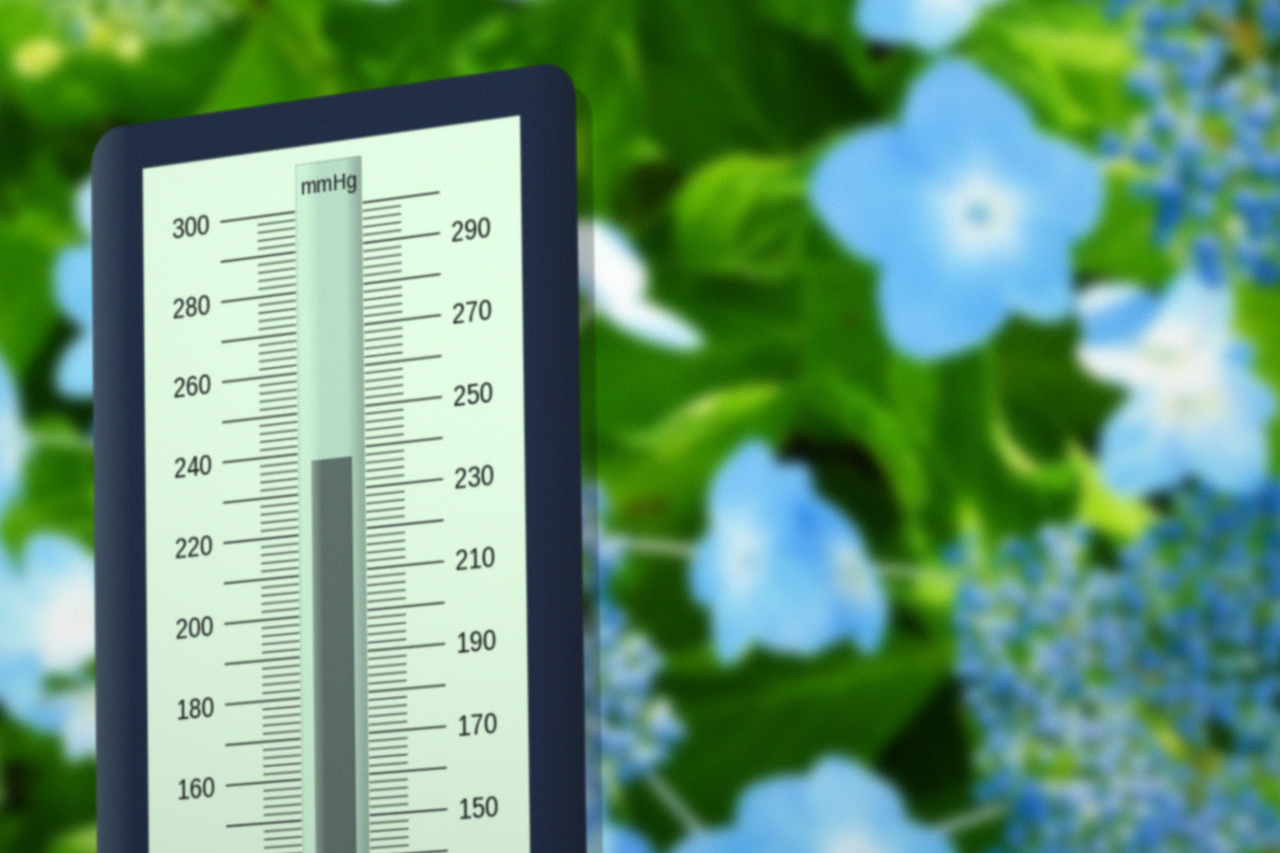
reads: value=238 unit=mmHg
